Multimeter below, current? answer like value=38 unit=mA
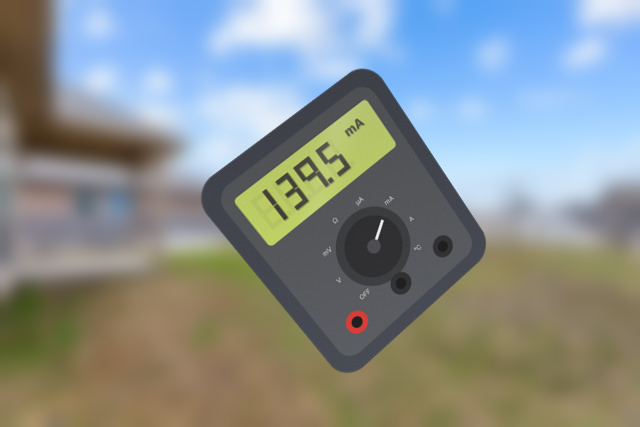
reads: value=139.5 unit=mA
